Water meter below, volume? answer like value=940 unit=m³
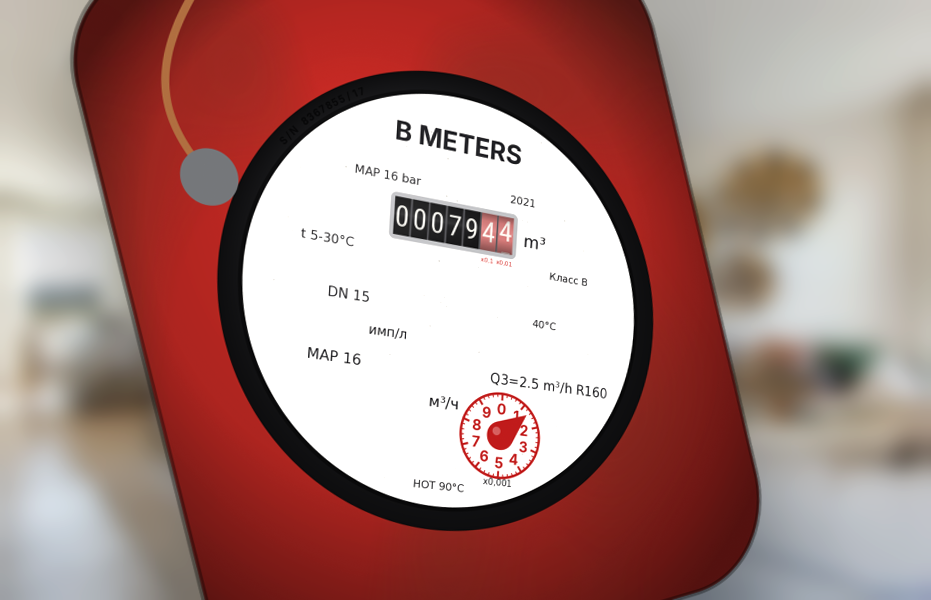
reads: value=79.441 unit=m³
